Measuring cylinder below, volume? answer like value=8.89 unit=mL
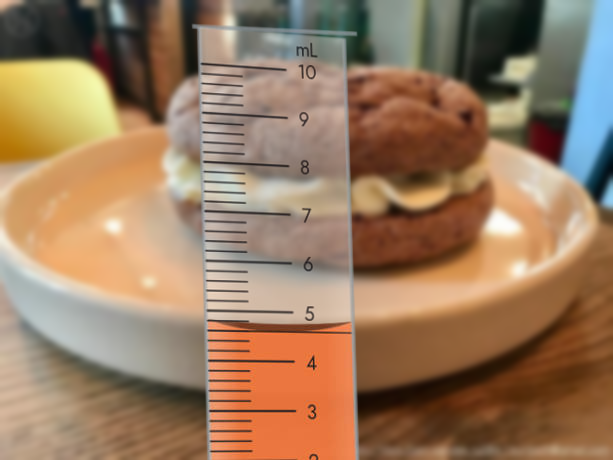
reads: value=4.6 unit=mL
